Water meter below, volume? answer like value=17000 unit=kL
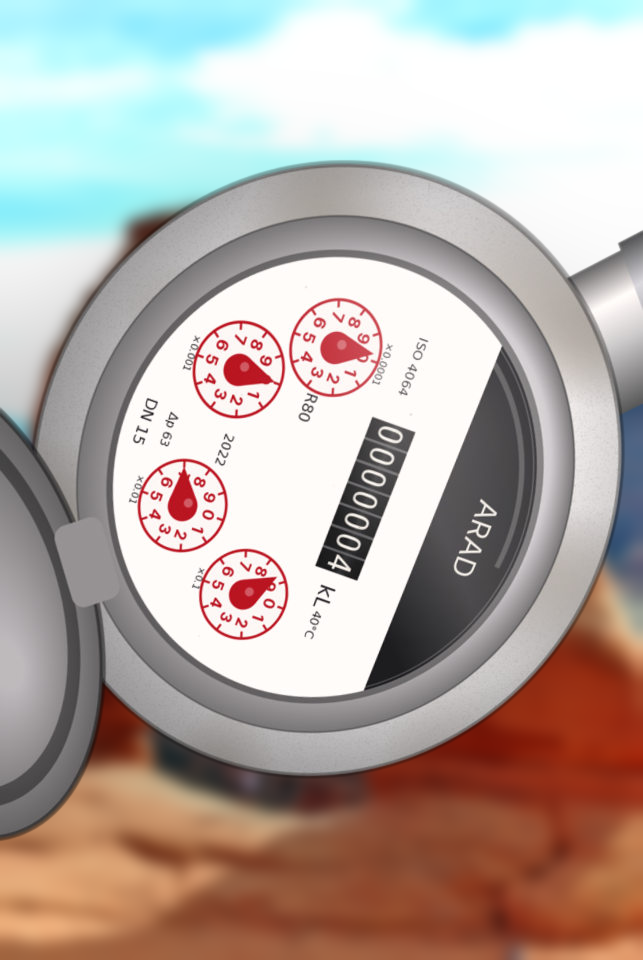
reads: value=4.8699 unit=kL
